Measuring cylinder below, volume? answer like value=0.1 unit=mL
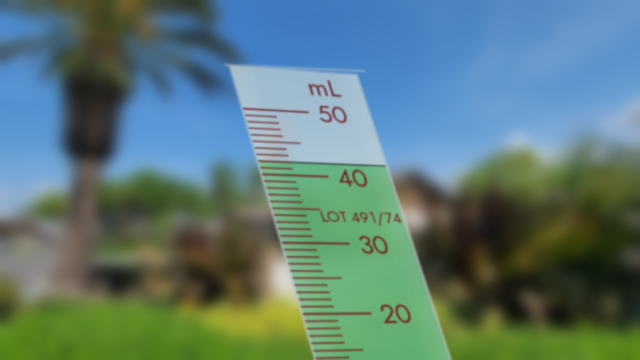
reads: value=42 unit=mL
